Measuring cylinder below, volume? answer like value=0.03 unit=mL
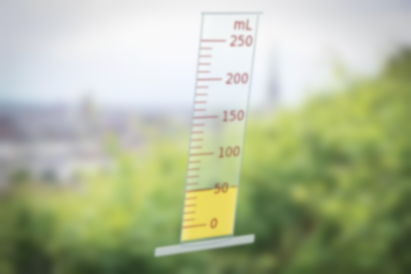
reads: value=50 unit=mL
